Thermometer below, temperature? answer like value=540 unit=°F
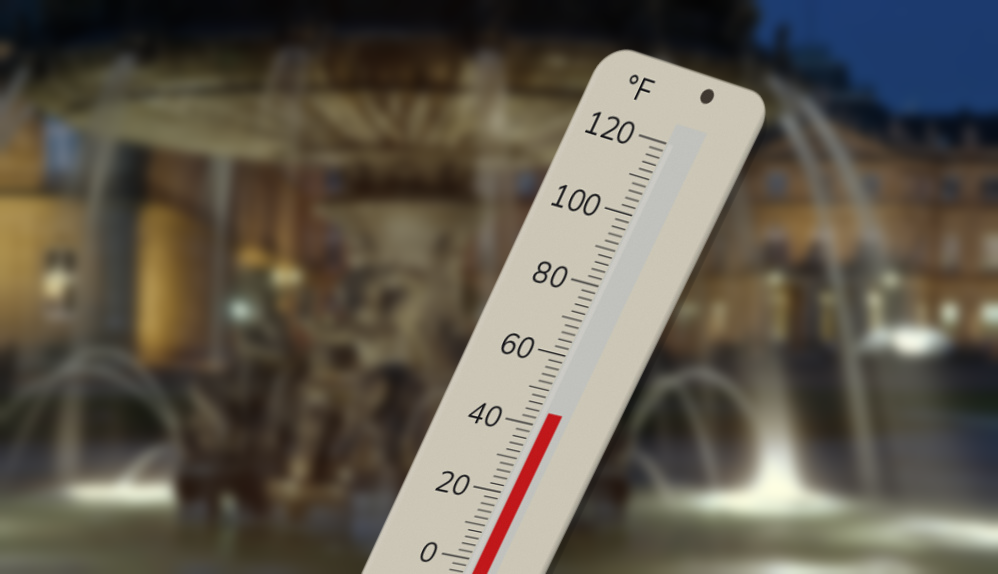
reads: value=44 unit=°F
